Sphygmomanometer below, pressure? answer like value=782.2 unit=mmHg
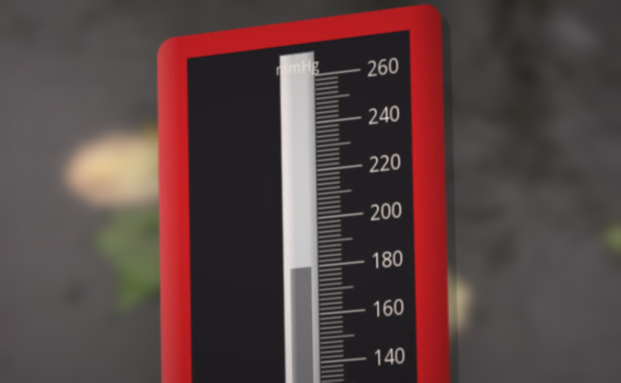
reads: value=180 unit=mmHg
